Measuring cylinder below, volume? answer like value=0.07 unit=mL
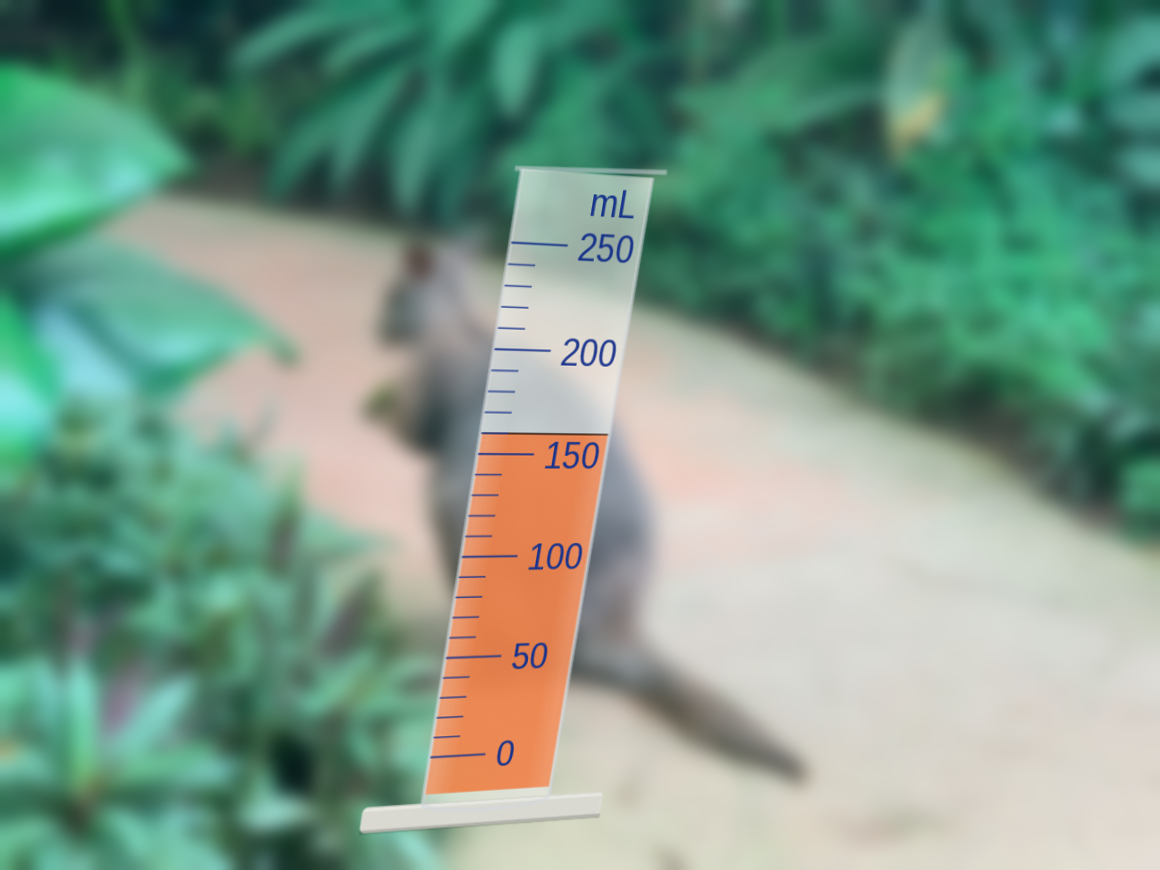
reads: value=160 unit=mL
